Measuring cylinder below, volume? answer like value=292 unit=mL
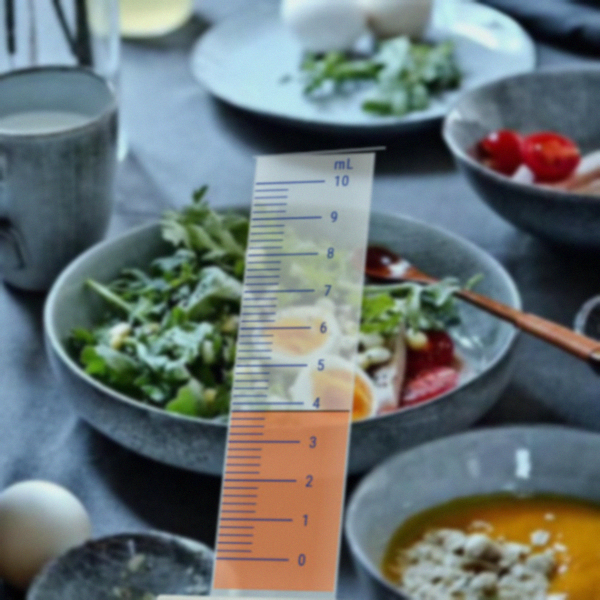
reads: value=3.8 unit=mL
